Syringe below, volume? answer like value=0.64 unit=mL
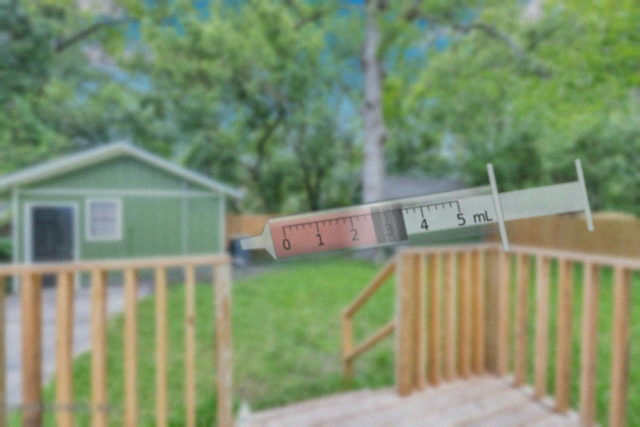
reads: value=2.6 unit=mL
